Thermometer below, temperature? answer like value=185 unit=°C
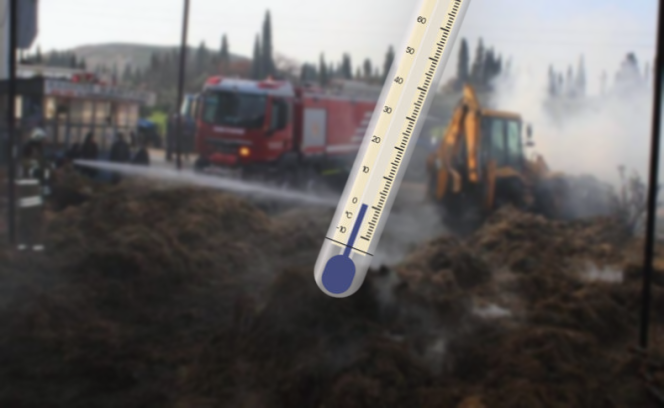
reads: value=0 unit=°C
